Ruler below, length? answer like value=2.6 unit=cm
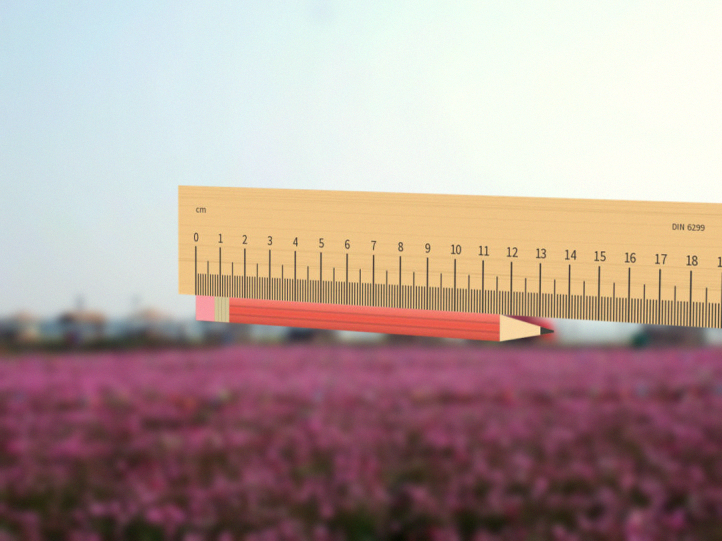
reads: value=13.5 unit=cm
